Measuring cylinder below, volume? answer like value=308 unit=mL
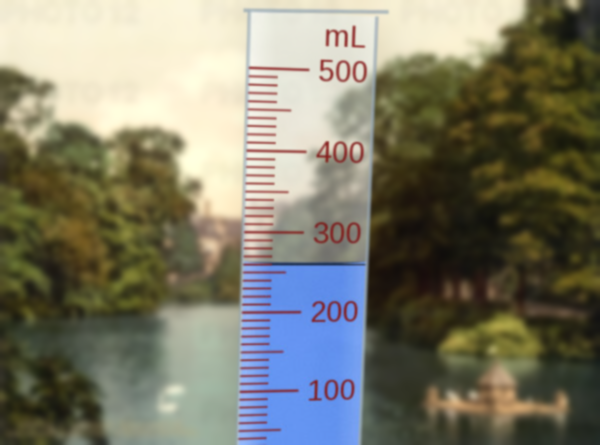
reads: value=260 unit=mL
